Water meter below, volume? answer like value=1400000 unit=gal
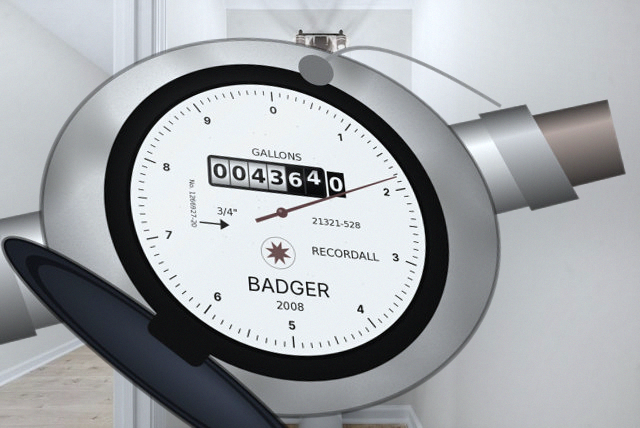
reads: value=43641.8 unit=gal
